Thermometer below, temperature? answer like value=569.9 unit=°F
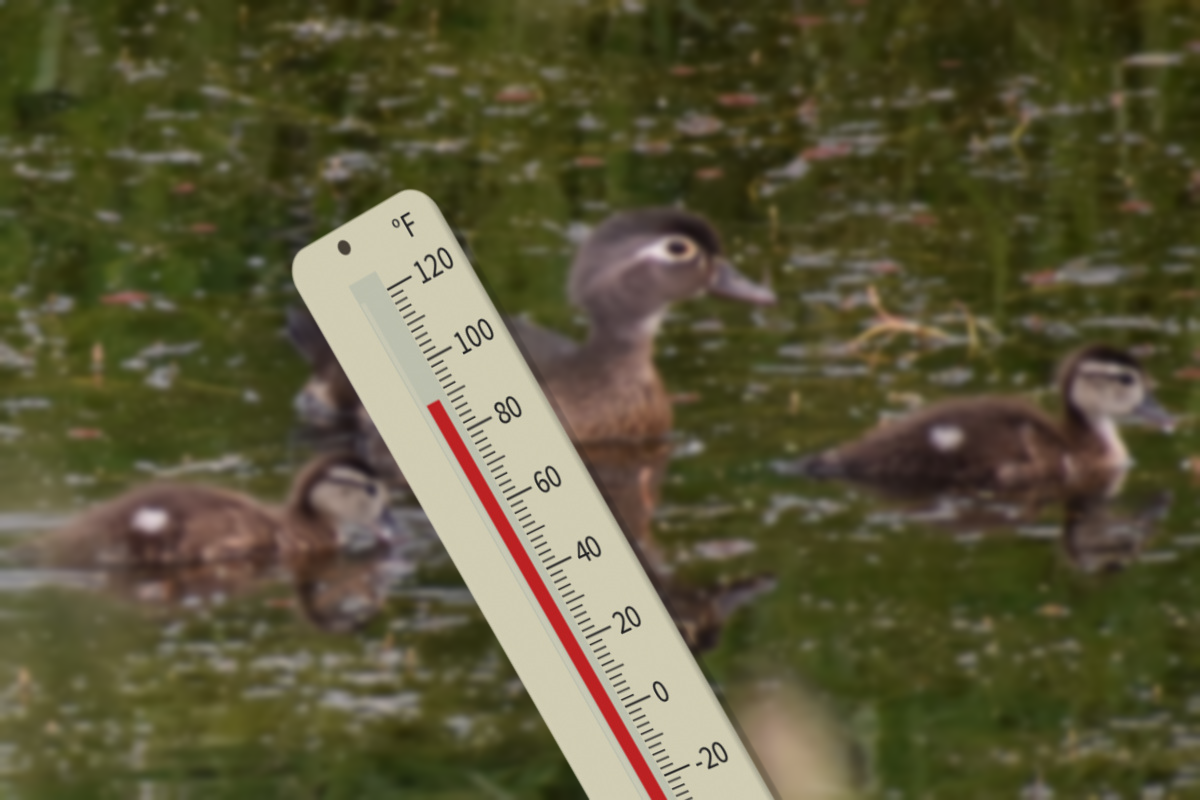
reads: value=90 unit=°F
